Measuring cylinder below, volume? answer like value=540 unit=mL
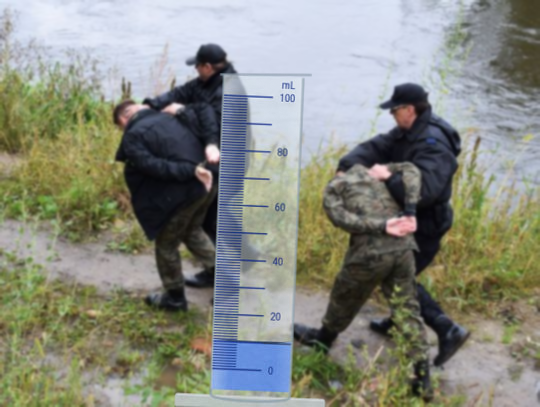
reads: value=10 unit=mL
